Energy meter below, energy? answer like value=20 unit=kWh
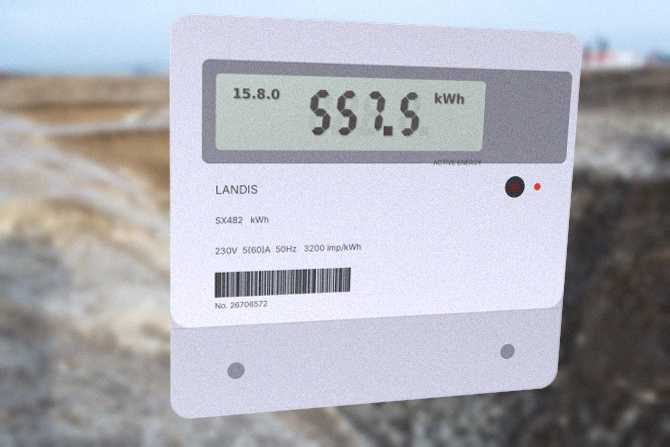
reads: value=557.5 unit=kWh
